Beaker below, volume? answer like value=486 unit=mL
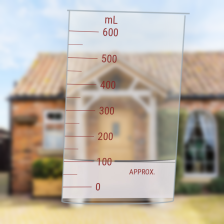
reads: value=100 unit=mL
